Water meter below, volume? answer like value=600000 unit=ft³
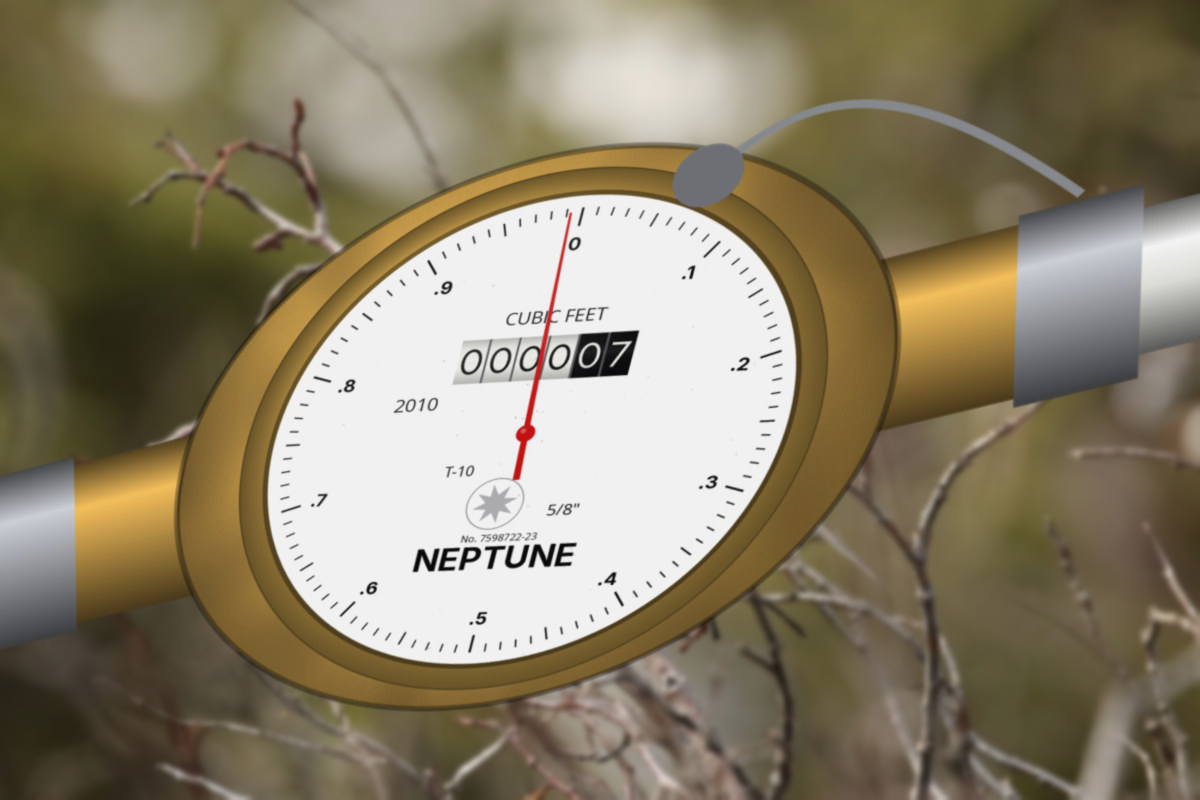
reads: value=6.99 unit=ft³
